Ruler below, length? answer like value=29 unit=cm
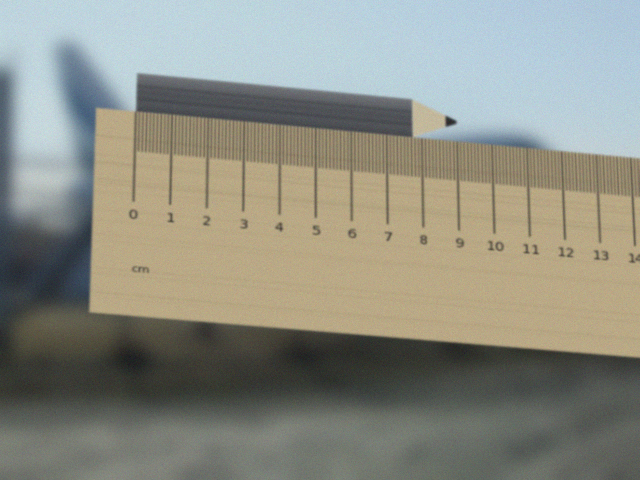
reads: value=9 unit=cm
